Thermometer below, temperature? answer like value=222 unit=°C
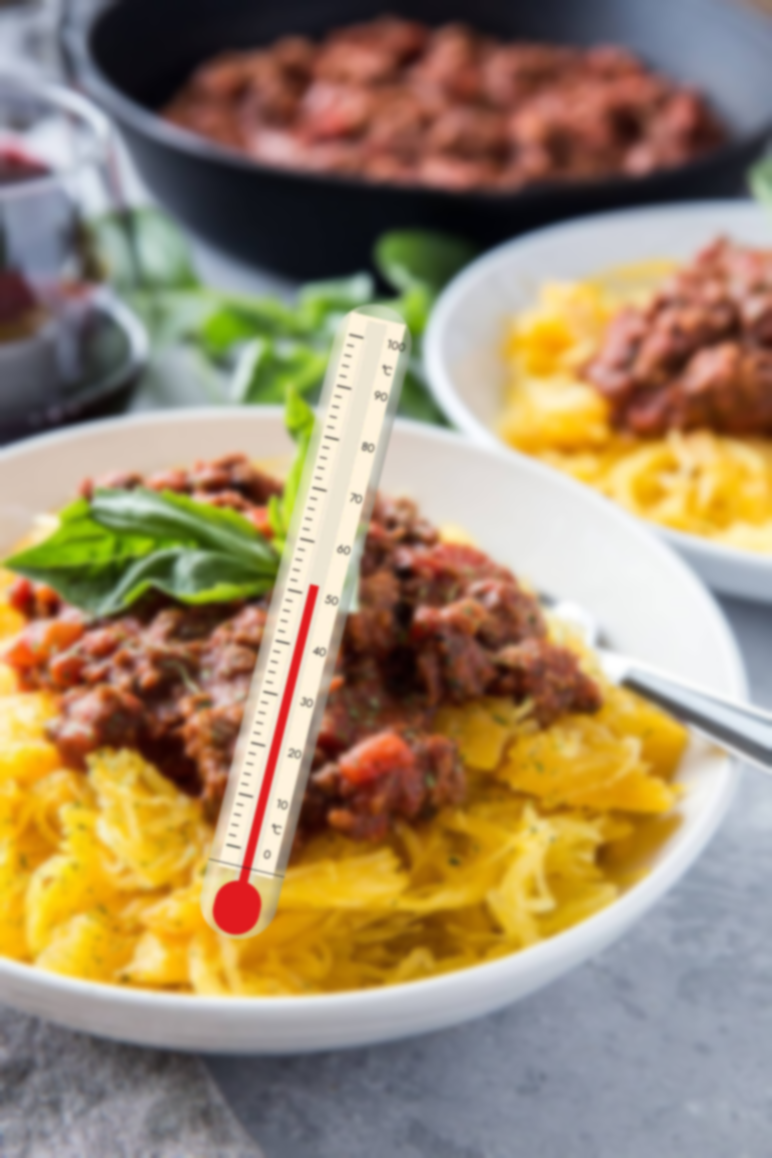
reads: value=52 unit=°C
